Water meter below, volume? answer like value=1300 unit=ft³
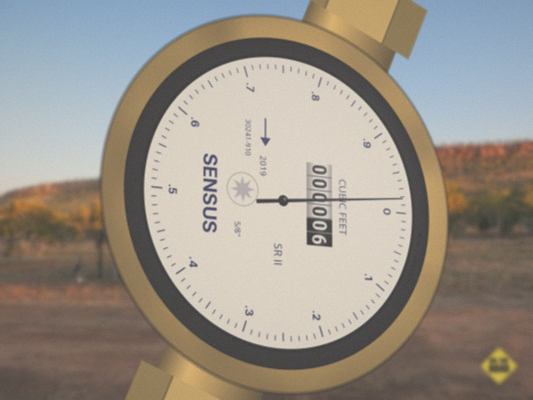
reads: value=5.98 unit=ft³
